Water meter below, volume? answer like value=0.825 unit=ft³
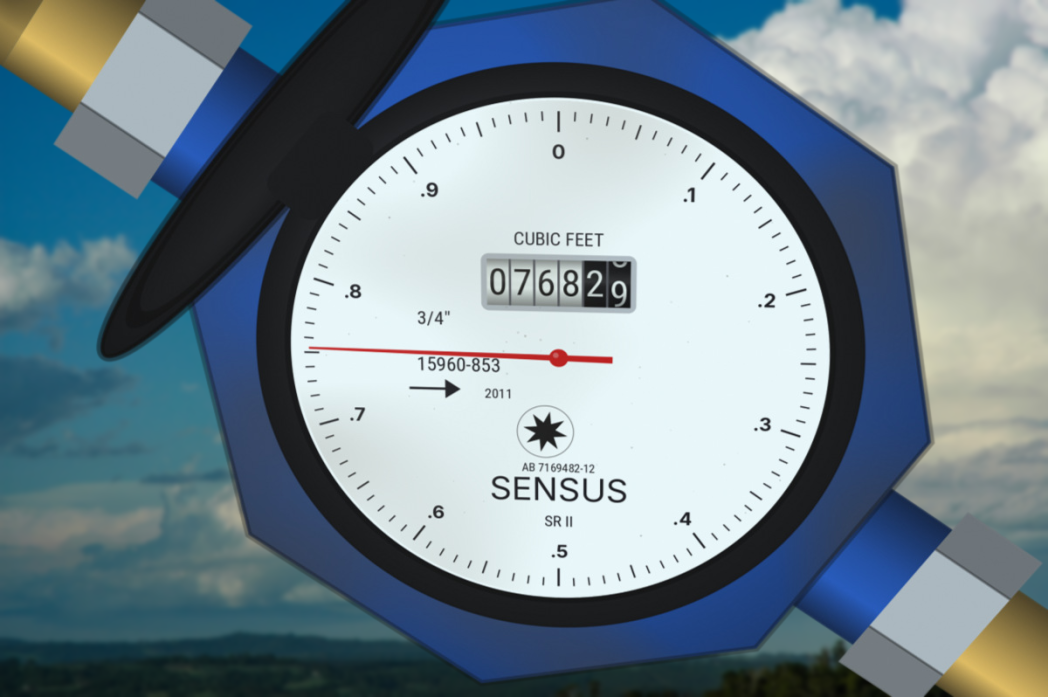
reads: value=76828.75 unit=ft³
